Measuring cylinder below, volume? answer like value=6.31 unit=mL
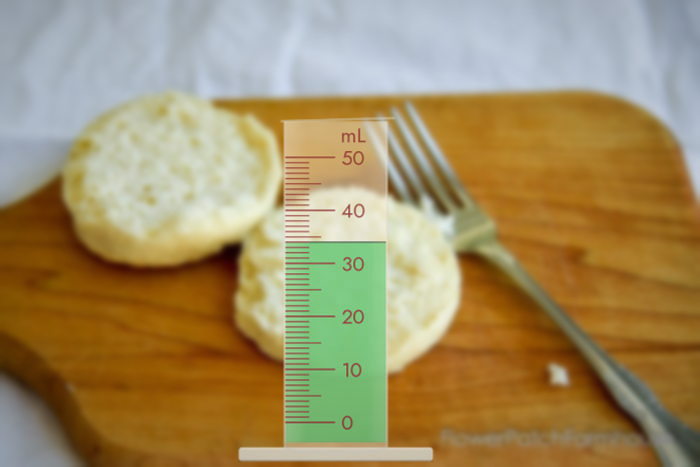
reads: value=34 unit=mL
